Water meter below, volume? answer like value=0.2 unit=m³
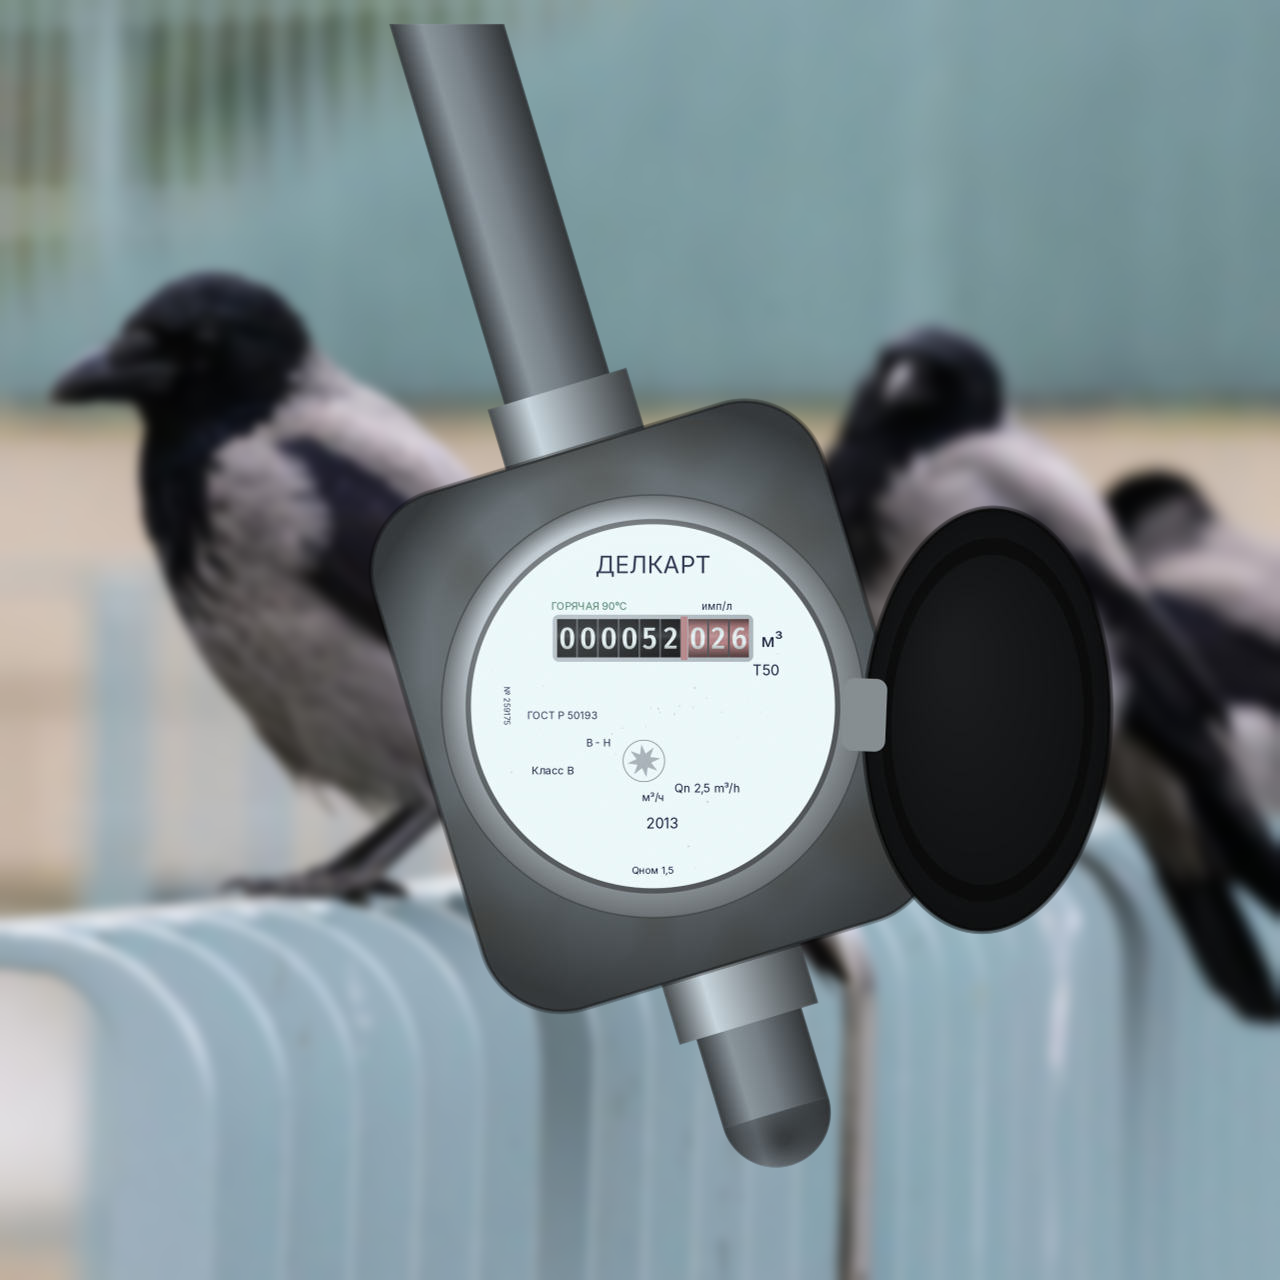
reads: value=52.026 unit=m³
